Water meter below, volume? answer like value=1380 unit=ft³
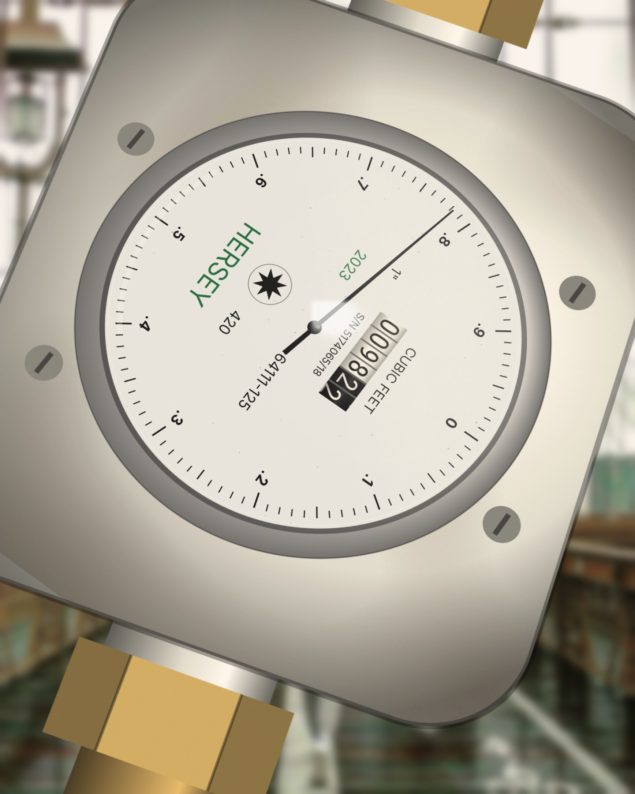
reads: value=9821.78 unit=ft³
